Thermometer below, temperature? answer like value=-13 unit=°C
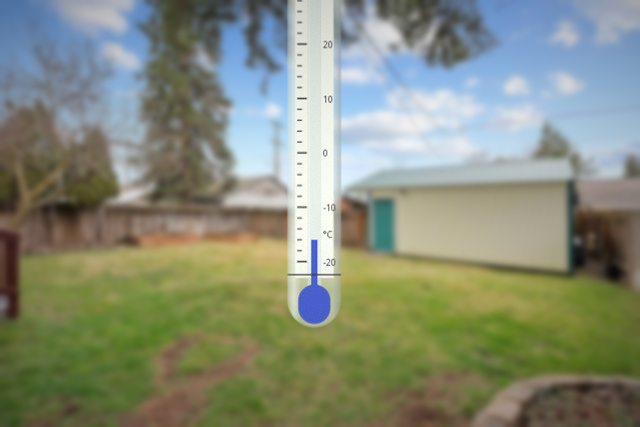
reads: value=-16 unit=°C
